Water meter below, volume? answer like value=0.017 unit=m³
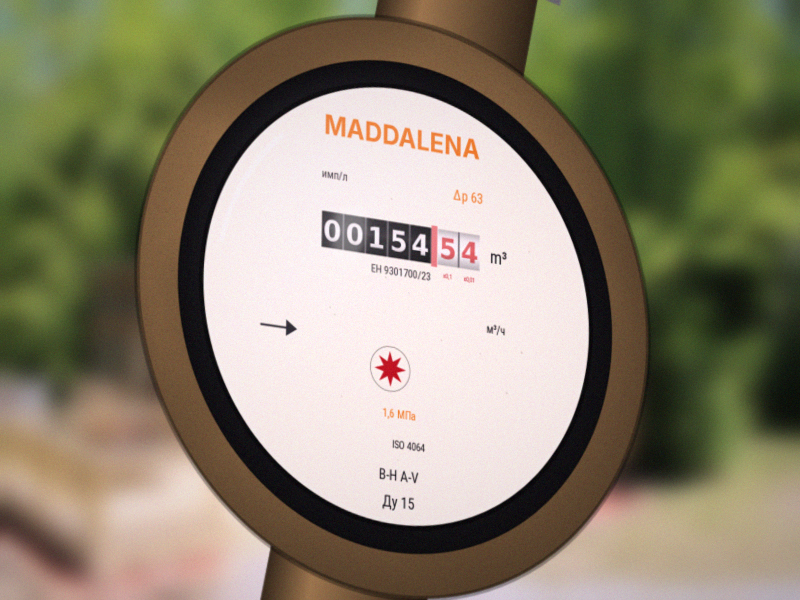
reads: value=154.54 unit=m³
